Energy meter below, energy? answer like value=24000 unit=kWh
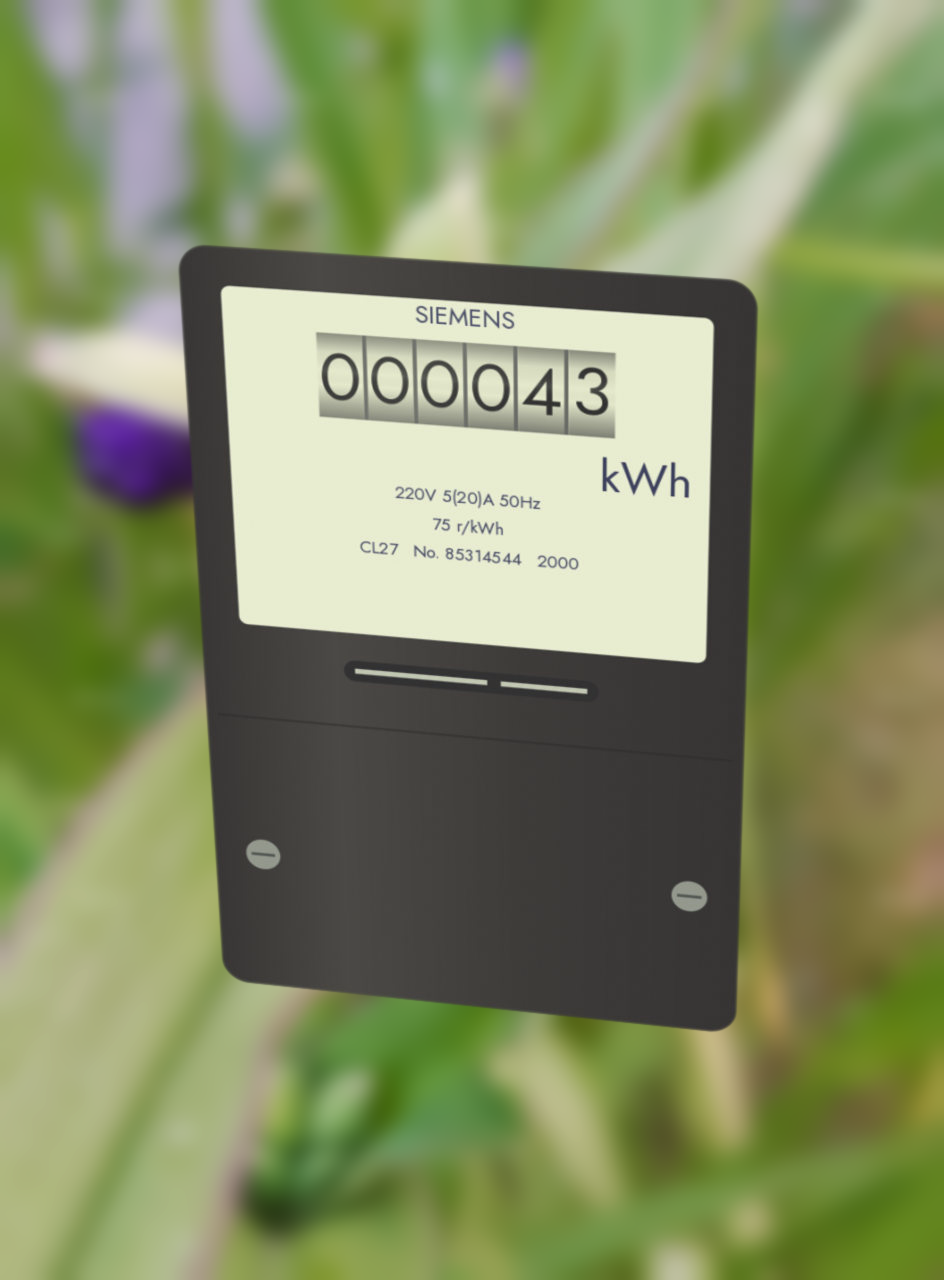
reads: value=43 unit=kWh
